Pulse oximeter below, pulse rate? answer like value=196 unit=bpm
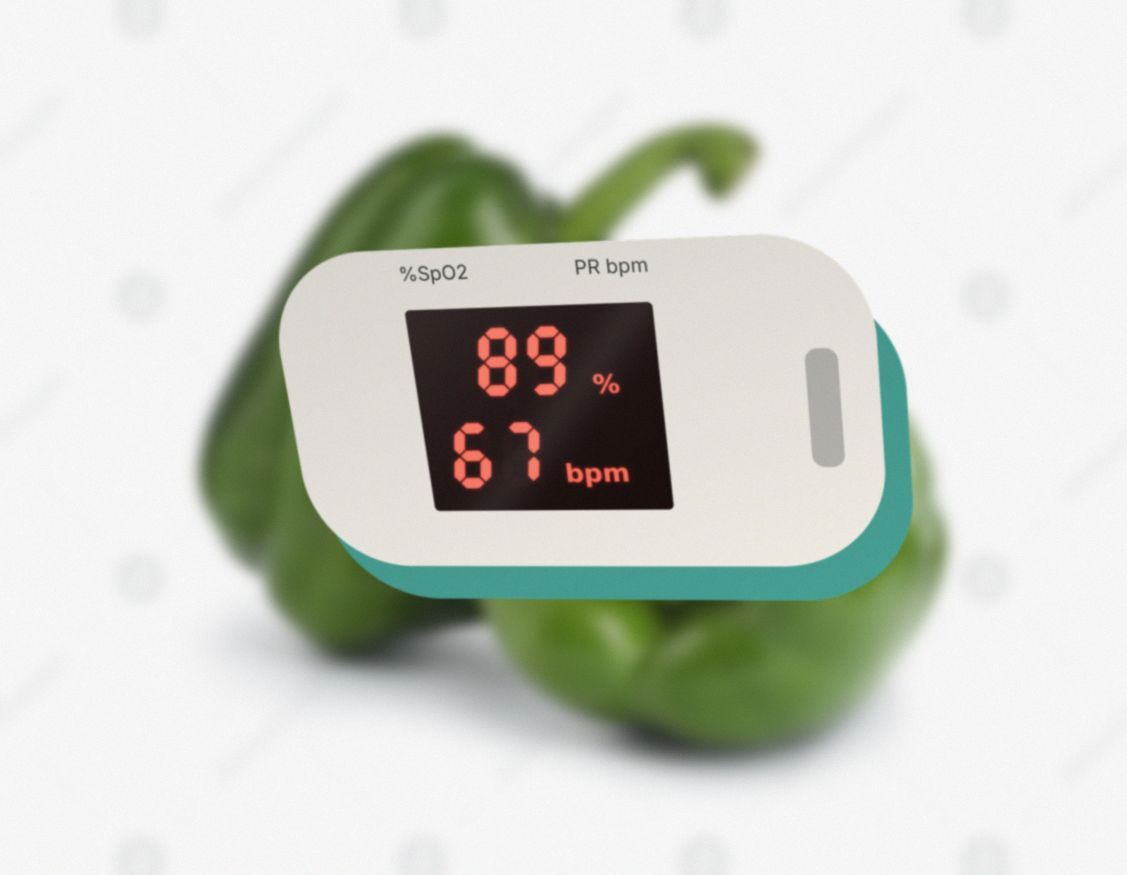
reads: value=67 unit=bpm
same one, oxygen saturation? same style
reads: value=89 unit=%
